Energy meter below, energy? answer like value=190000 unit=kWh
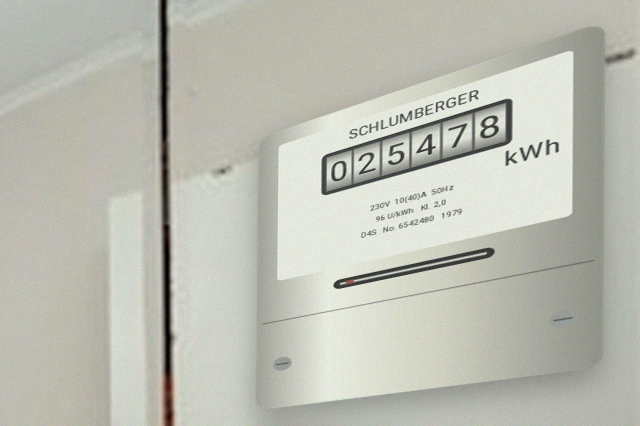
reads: value=25478 unit=kWh
